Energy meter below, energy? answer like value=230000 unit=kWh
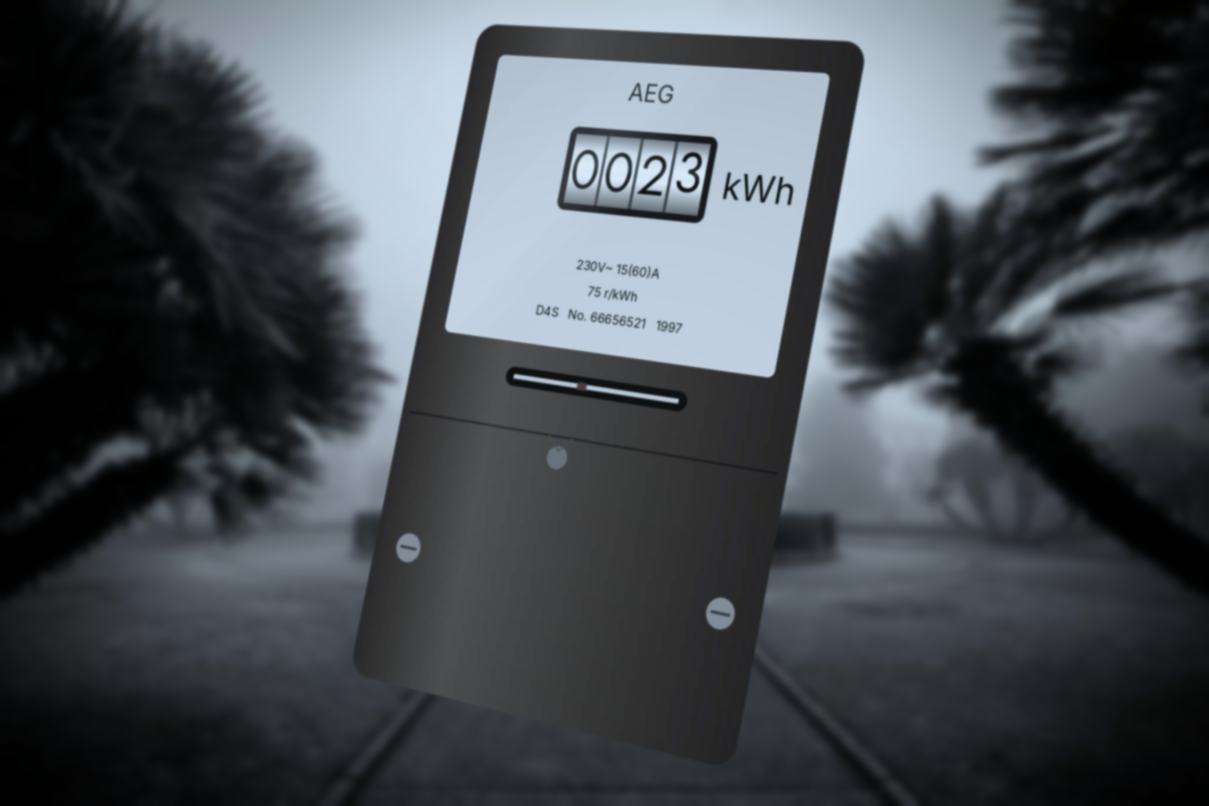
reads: value=23 unit=kWh
